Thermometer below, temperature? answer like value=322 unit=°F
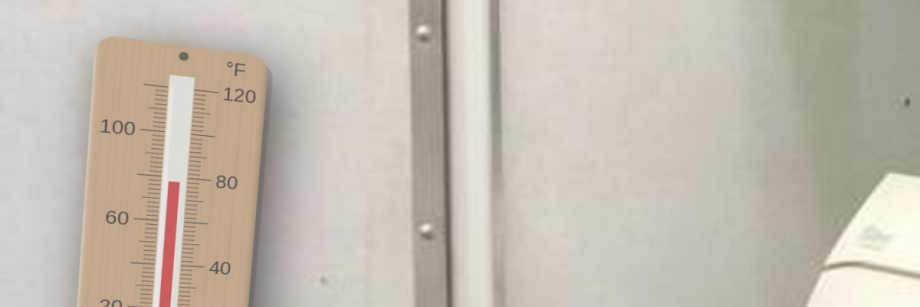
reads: value=78 unit=°F
